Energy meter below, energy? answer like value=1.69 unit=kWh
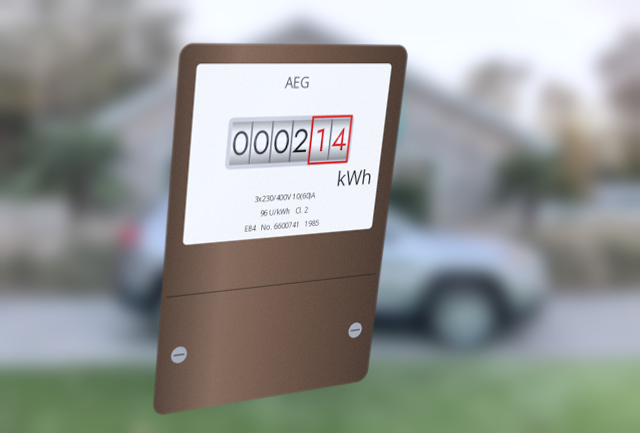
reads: value=2.14 unit=kWh
